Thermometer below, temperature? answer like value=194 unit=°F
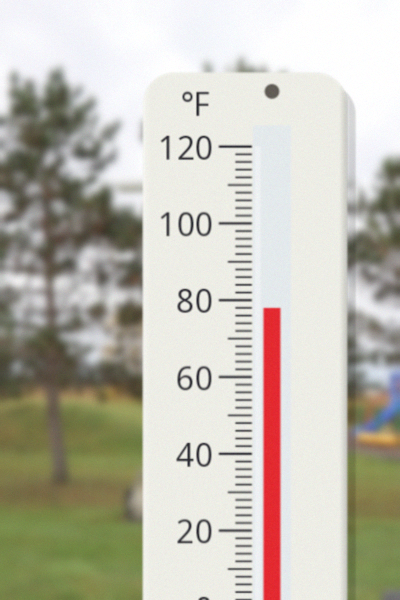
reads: value=78 unit=°F
